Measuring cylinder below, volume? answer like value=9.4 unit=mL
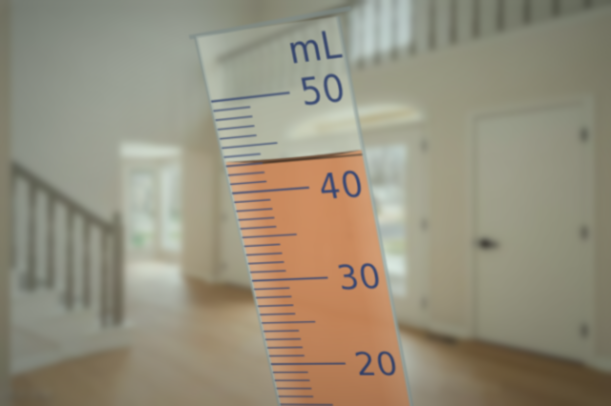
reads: value=43 unit=mL
